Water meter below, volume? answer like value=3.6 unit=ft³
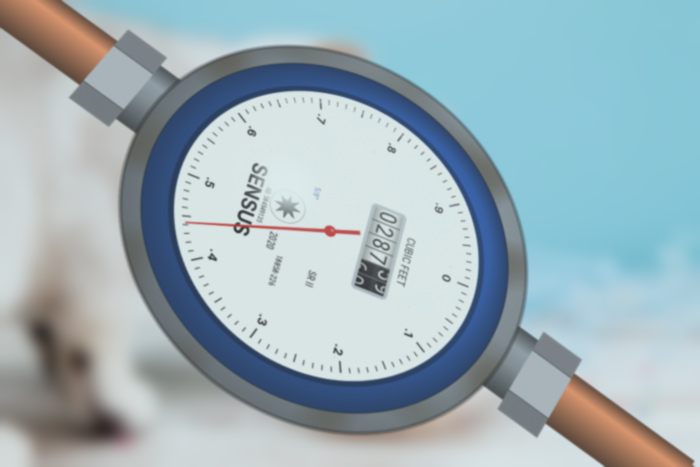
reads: value=28759.44 unit=ft³
